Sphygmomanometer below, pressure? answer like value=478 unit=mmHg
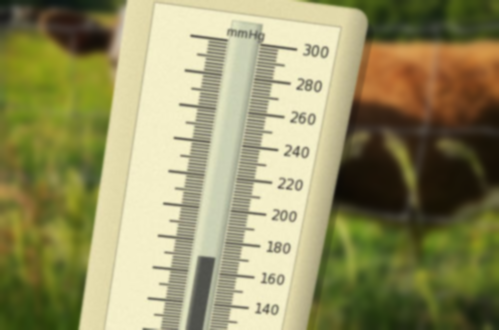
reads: value=170 unit=mmHg
